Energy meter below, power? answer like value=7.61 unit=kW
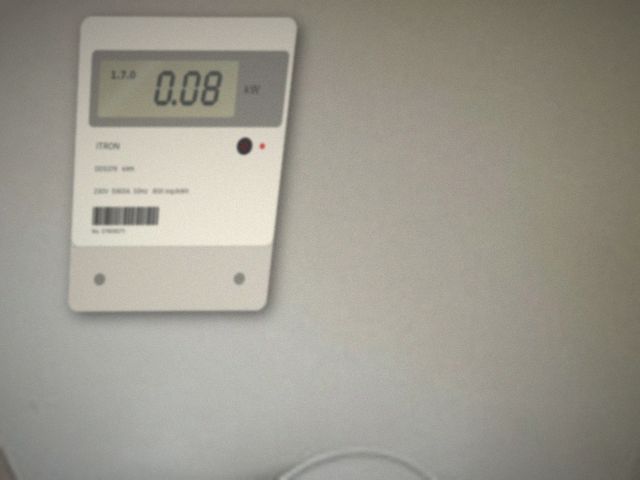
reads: value=0.08 unit=kW
